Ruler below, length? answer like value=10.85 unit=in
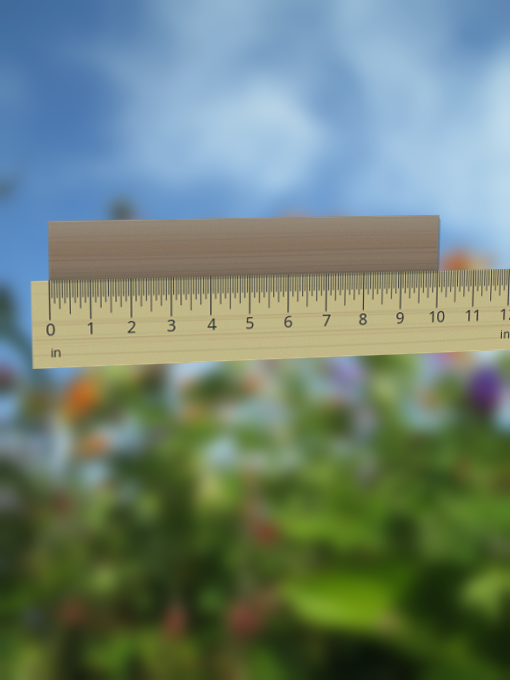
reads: value=10 unit=in
